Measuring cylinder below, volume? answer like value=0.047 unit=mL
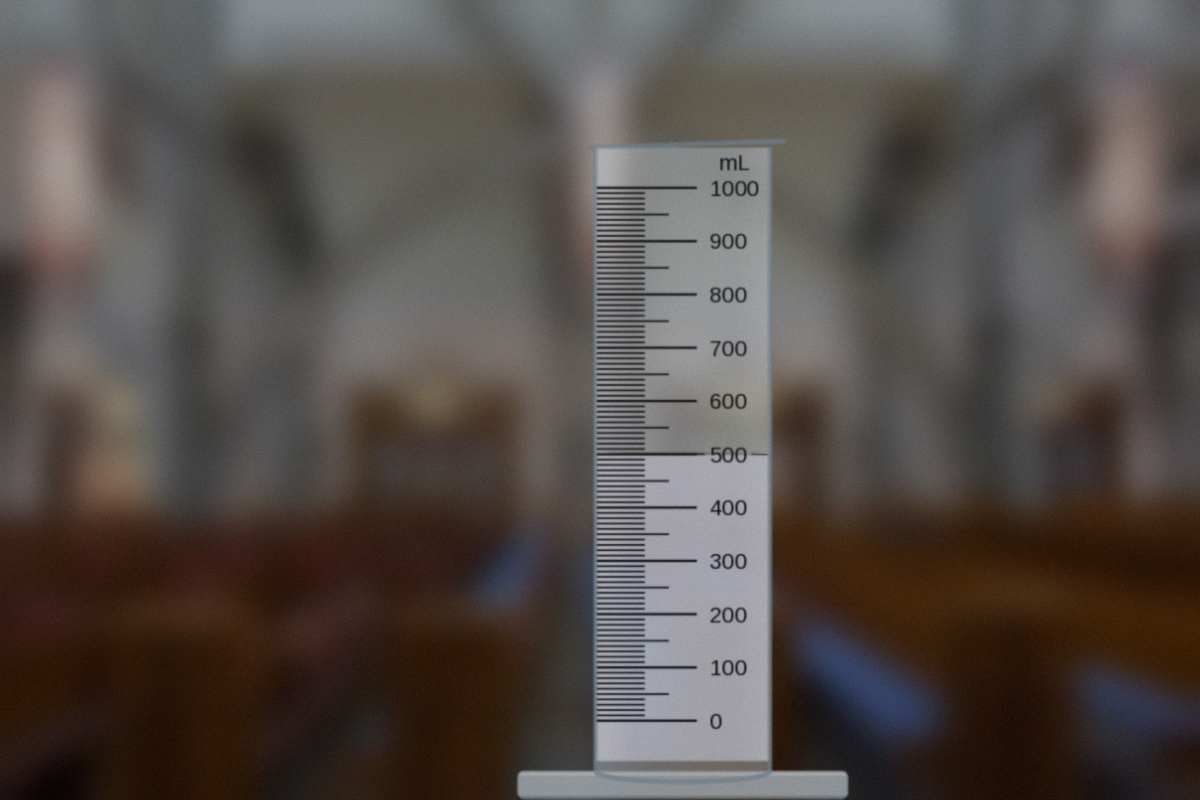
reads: value=500 unit=mL
